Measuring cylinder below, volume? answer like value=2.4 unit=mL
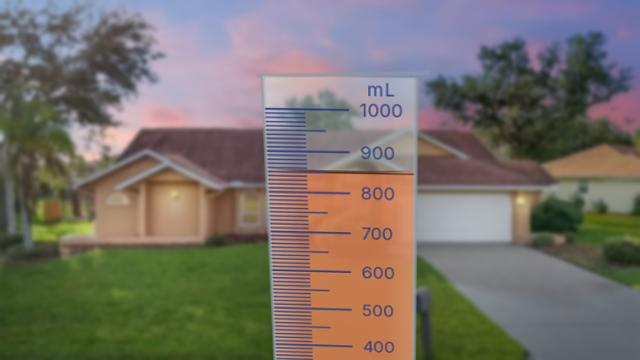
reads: value=850 unit=mL
